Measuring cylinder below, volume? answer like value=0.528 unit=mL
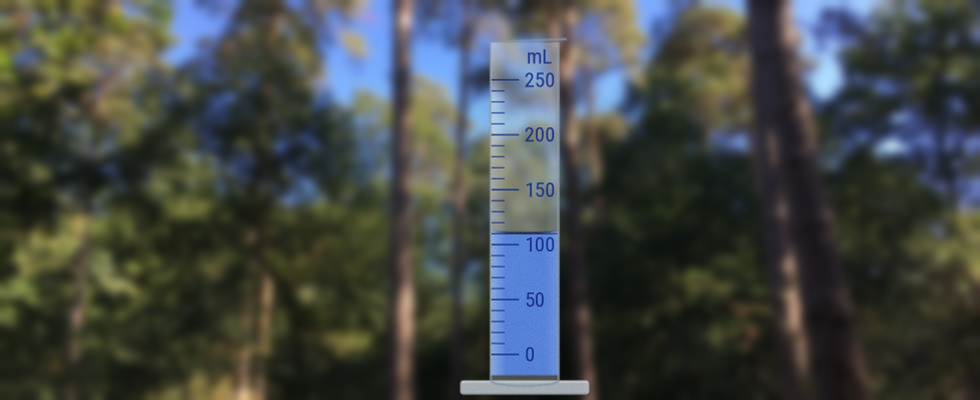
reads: value=110 unit=mL
